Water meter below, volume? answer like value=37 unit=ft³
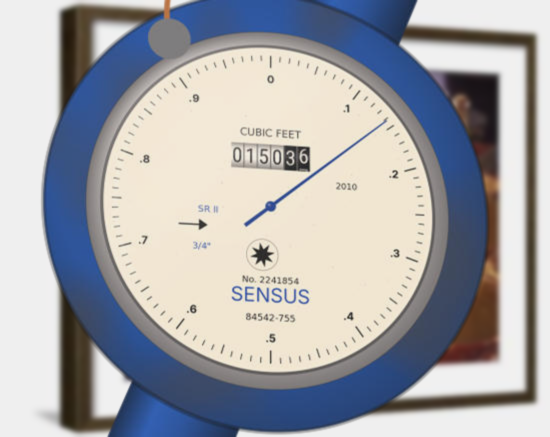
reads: value=15036.14 unit=ft³
